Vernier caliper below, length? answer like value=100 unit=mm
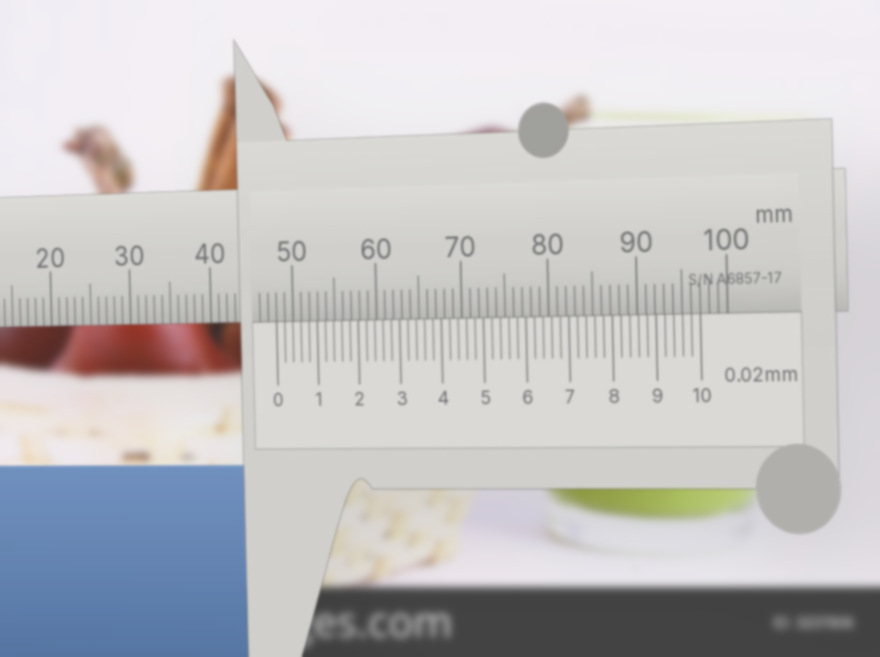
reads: value=48.0 unit=mm
